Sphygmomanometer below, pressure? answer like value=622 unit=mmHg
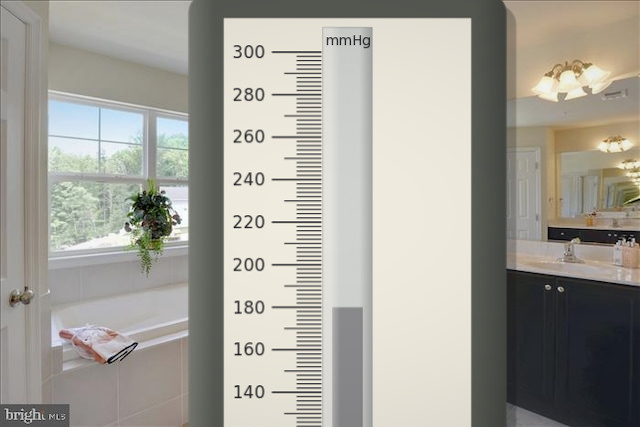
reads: value=180 unit=mmHg
